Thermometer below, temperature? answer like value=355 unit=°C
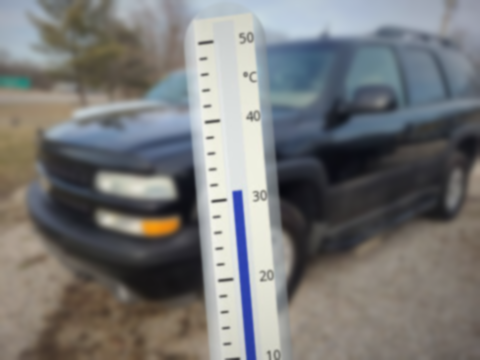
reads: value=31 unit=°C
